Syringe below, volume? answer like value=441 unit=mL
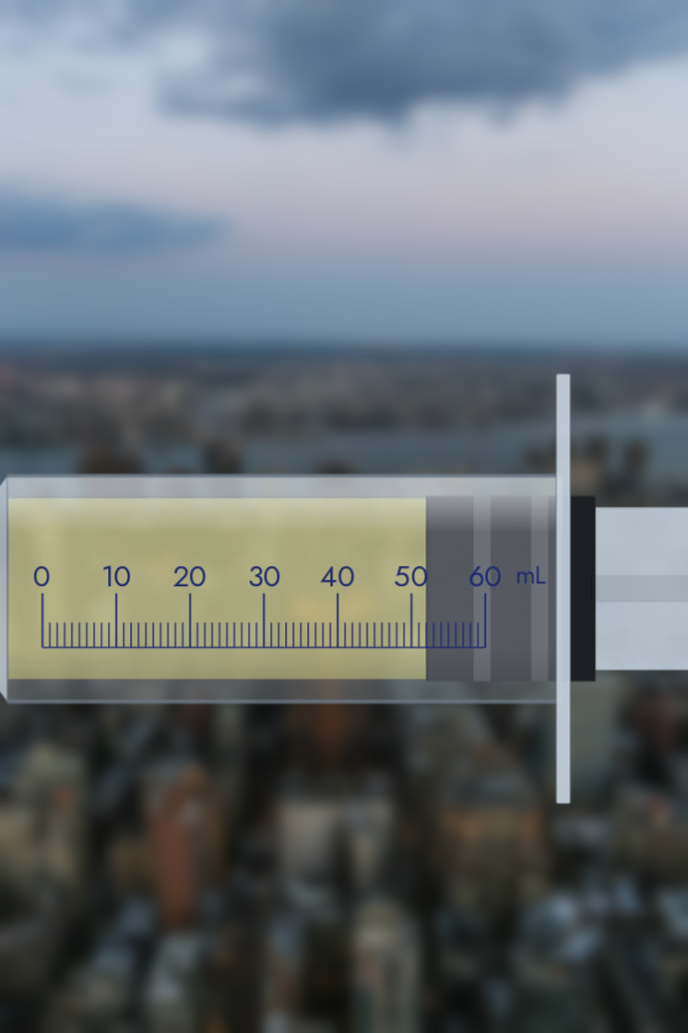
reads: value=52 unit=mL
